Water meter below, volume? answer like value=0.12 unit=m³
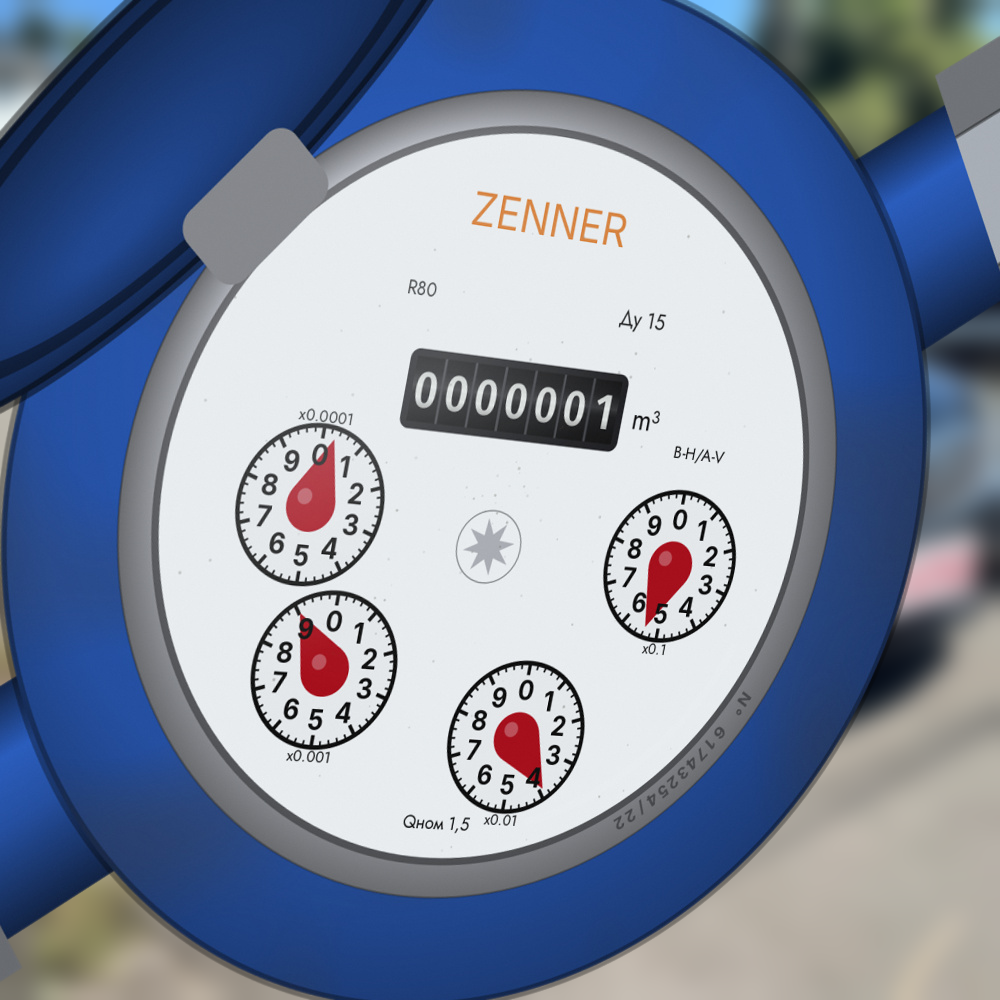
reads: value=1.5390 unit=m³
